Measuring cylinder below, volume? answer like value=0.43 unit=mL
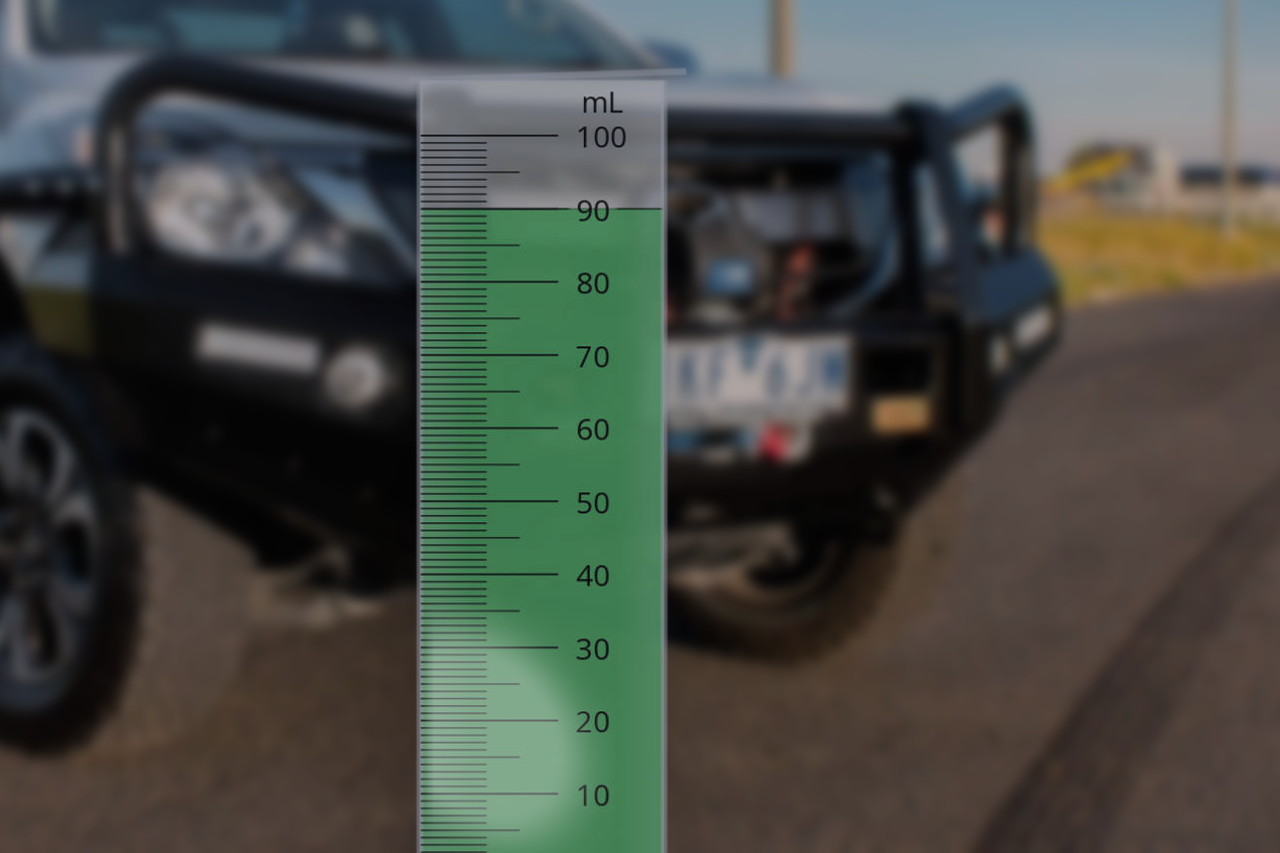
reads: value=90 unit=mL
